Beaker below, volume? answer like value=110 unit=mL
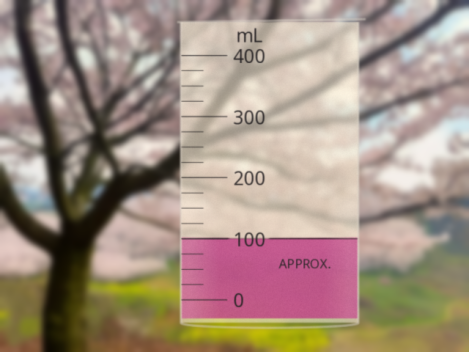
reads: value=100 unit=mL
